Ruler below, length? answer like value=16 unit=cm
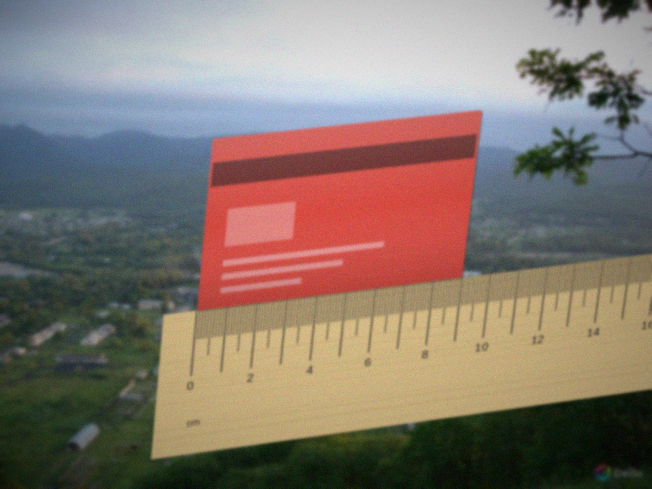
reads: value=9 unit=cm
